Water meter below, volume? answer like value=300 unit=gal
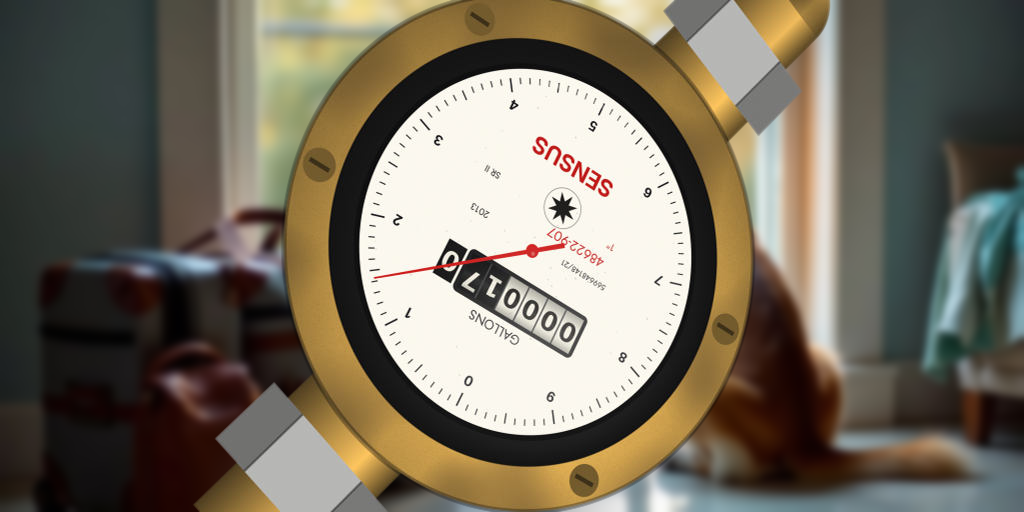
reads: value=171.4 unit=gal
